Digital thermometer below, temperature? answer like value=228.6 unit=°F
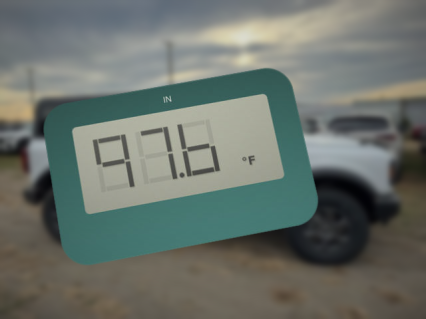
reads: value=97.6 unit=°F
